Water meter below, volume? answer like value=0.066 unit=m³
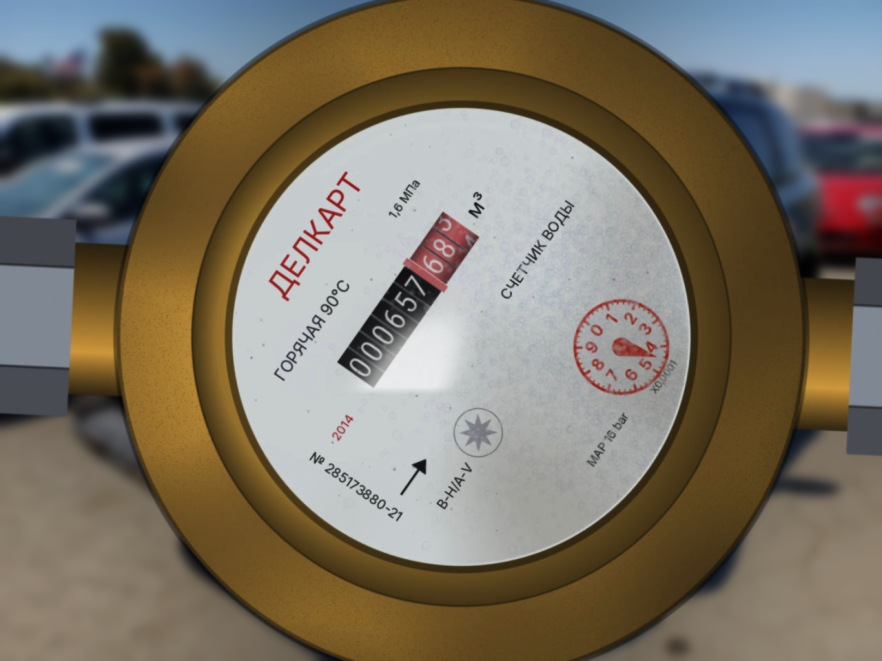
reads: value=657.6834 unit=m³
